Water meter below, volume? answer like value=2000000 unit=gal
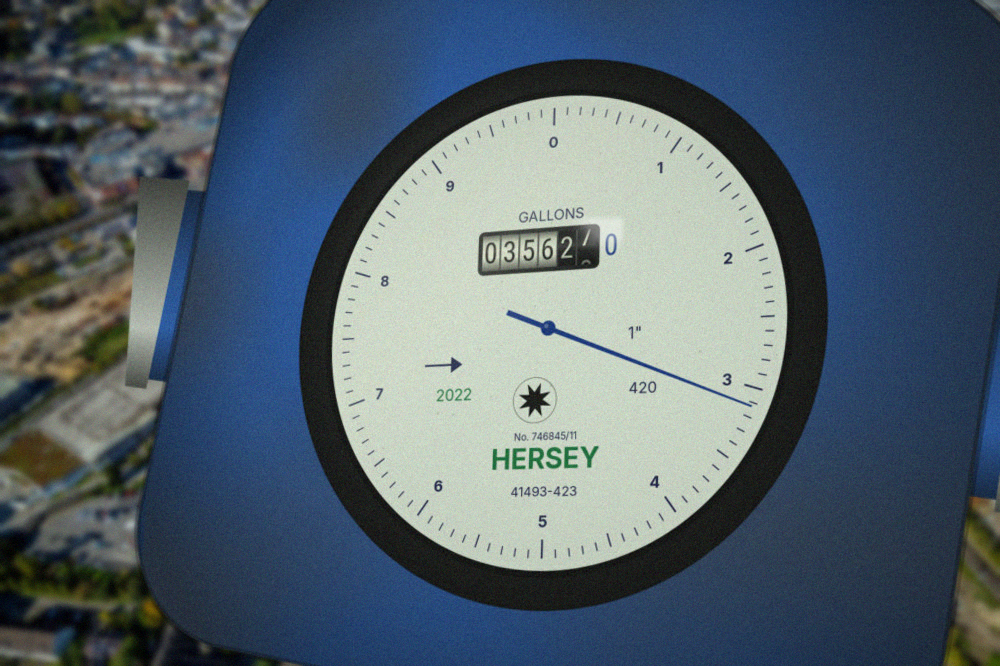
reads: value=356273.1 unit=gal
